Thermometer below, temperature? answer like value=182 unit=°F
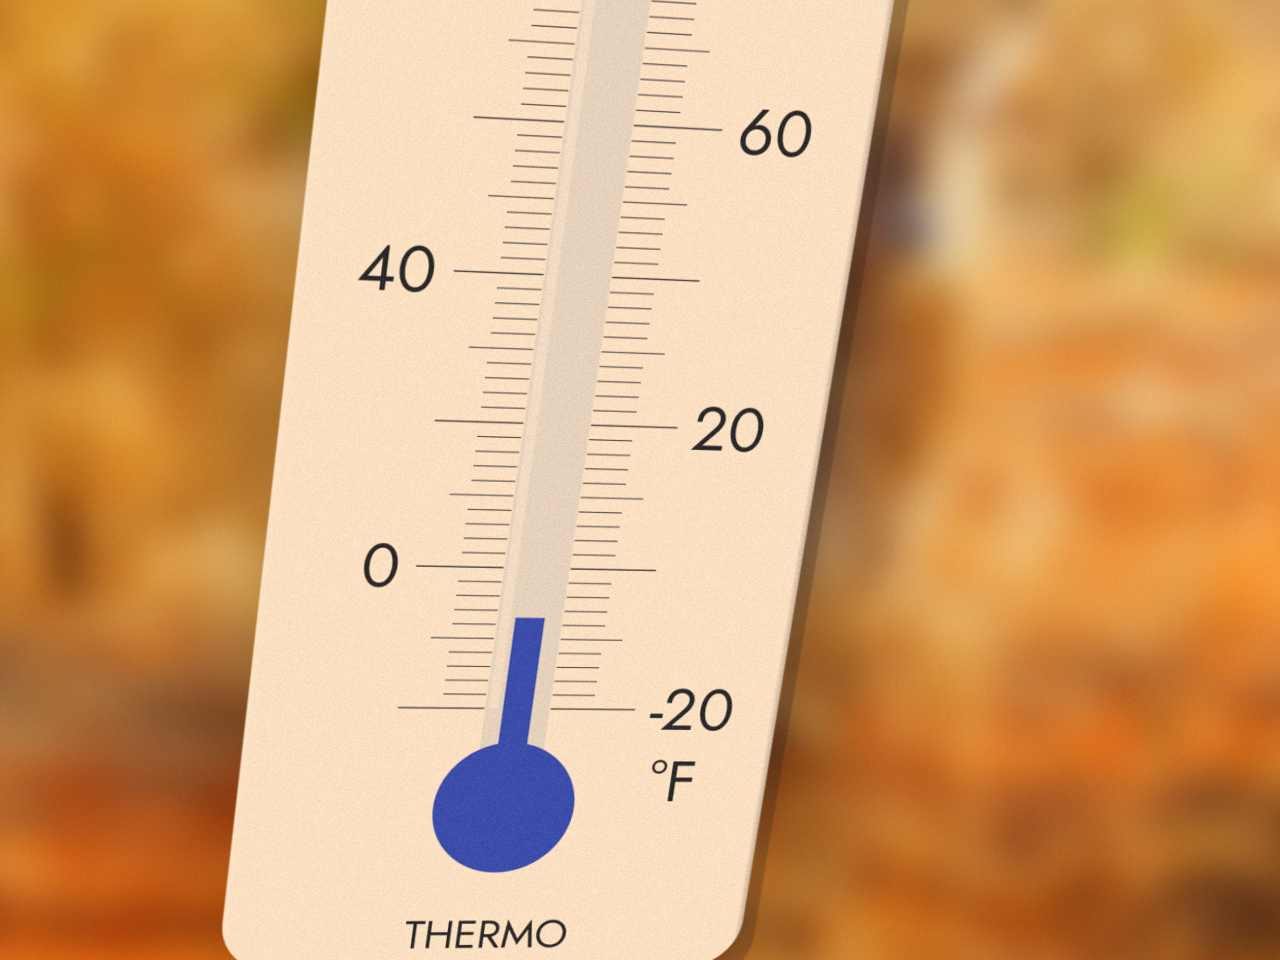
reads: value=-7 unit=°F
